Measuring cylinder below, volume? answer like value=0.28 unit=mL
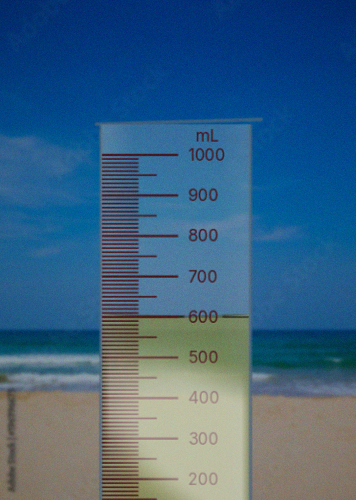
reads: value=600 unit=mL
